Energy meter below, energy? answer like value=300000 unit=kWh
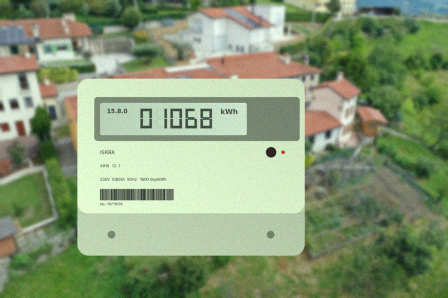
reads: value=1068 unit=kWh
